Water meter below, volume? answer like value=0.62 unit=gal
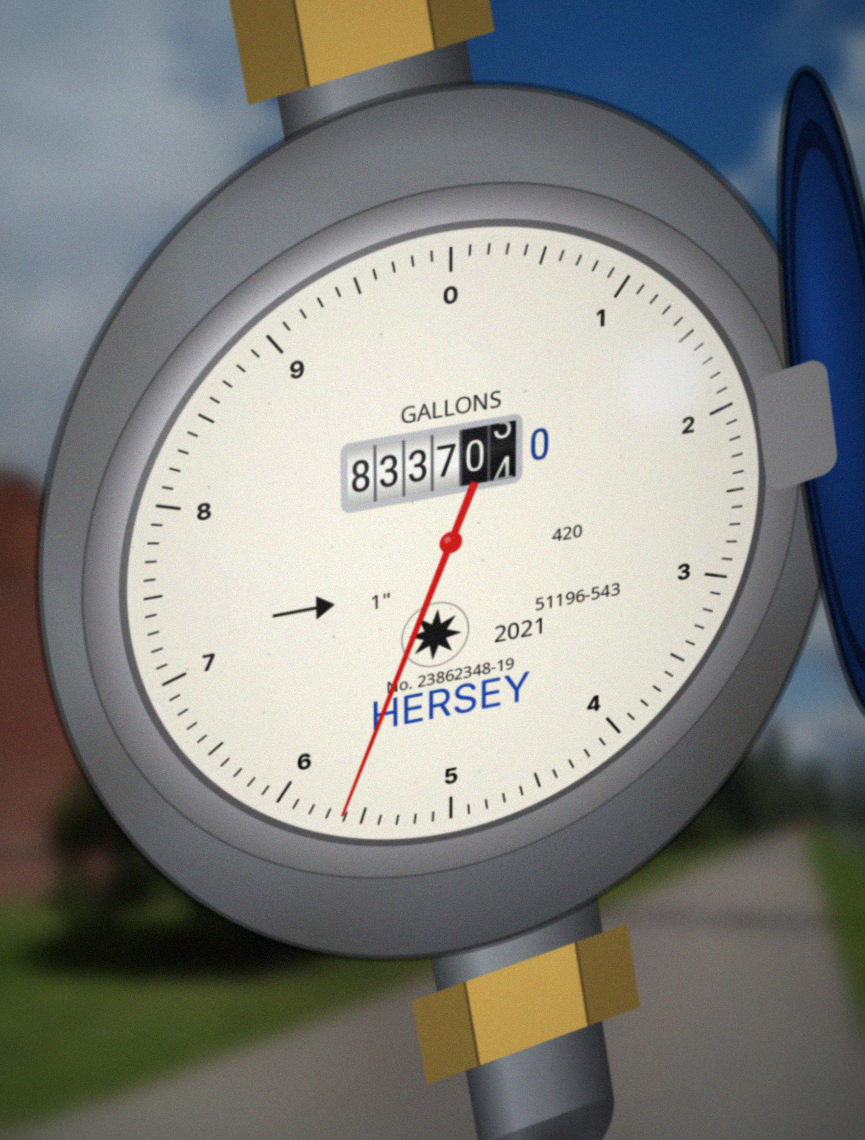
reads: value=8337035.6 unit=gal
